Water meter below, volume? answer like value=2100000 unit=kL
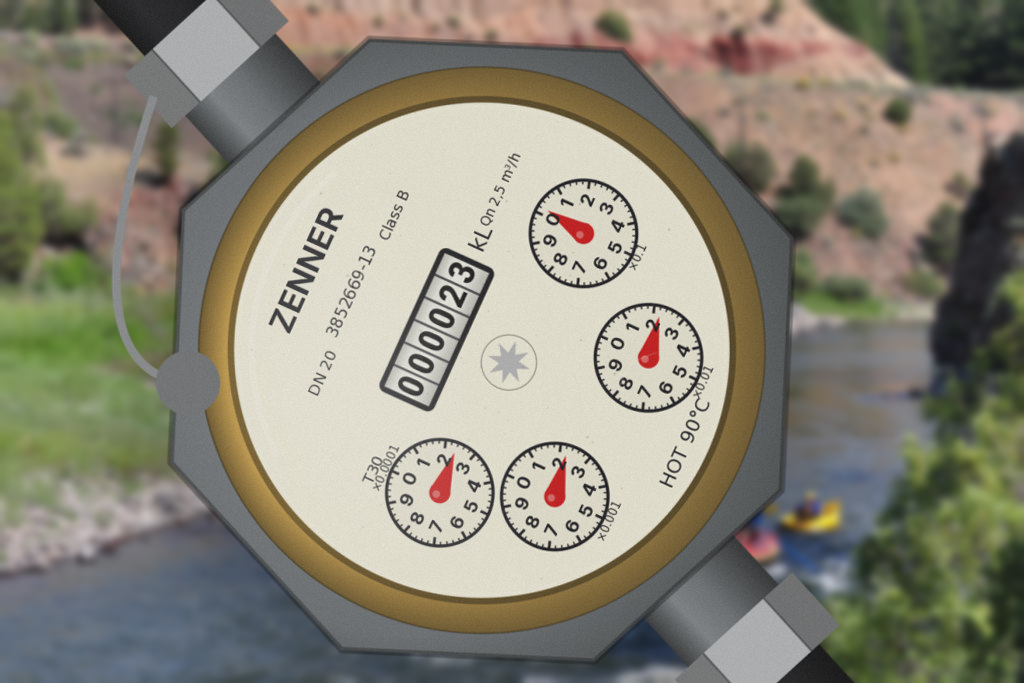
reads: value=23.0222 unit=kL
